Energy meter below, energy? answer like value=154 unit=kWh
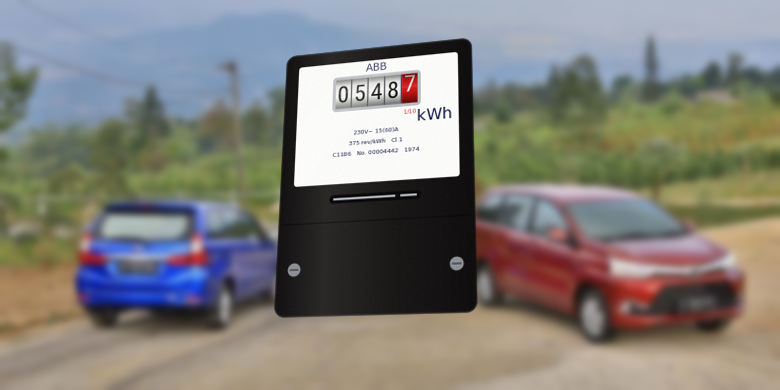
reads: value=548.7 unit=kWh
